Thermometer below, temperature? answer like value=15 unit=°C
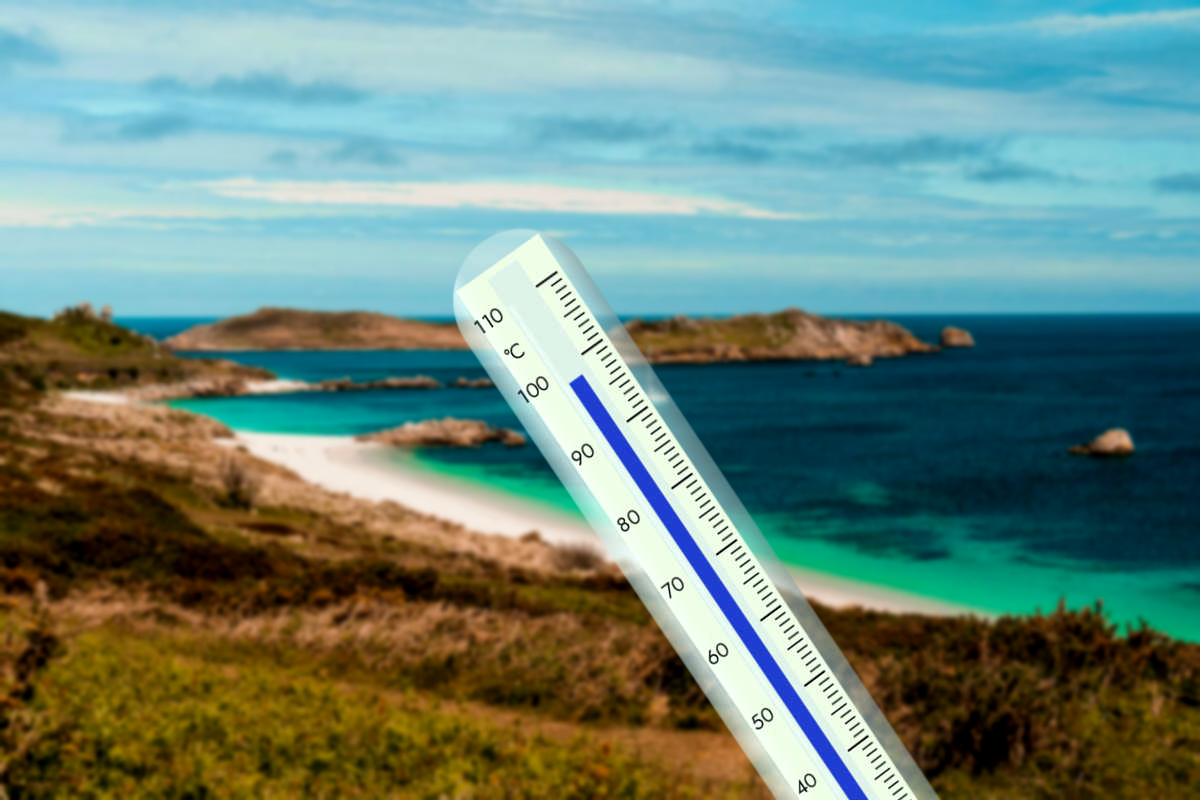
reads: value=98 unit=°C
